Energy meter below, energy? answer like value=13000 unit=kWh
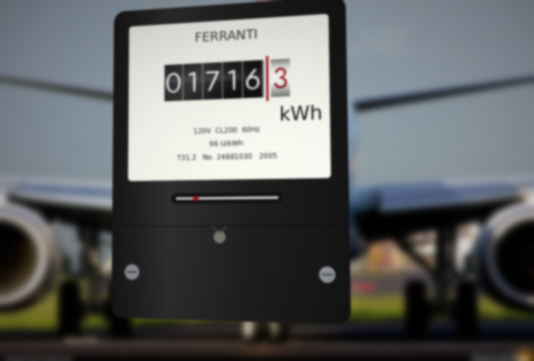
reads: value=1716.3 unit=kWh
